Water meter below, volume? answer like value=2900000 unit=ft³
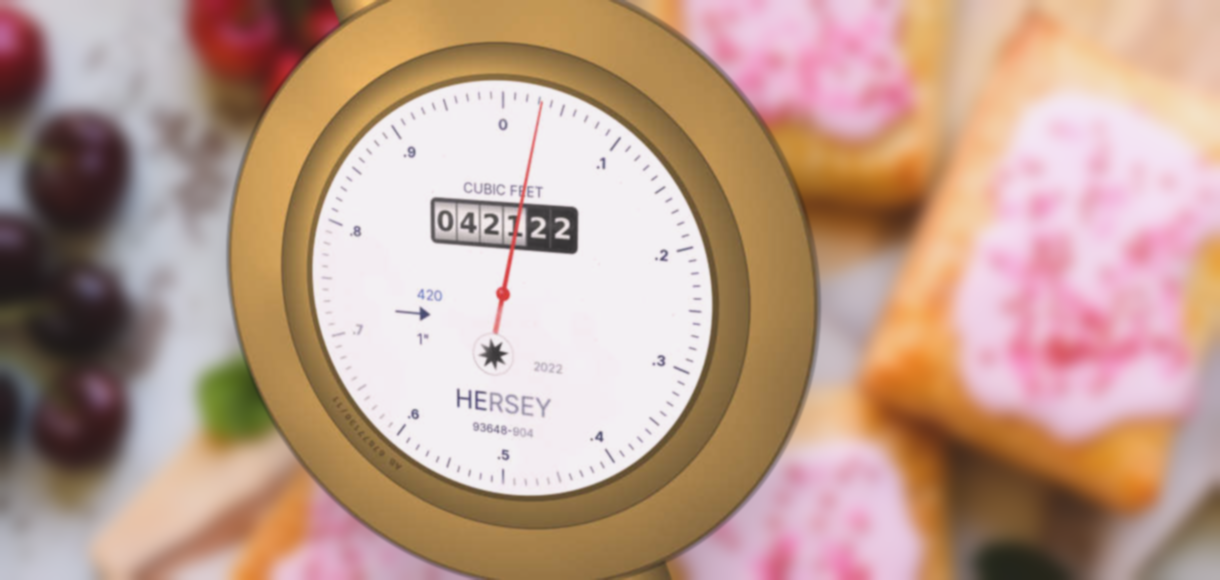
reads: value=42122.03 unit=ft³
